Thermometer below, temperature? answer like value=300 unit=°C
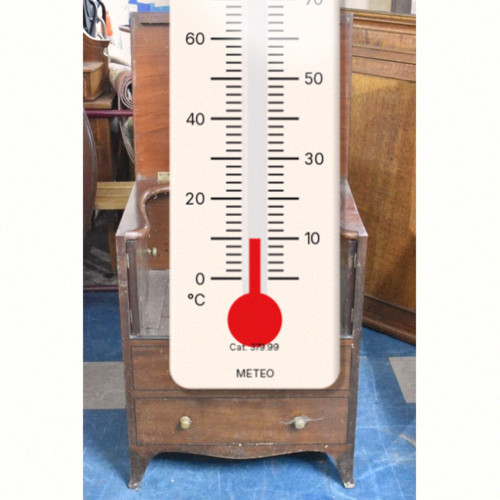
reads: value=10 unit=°C
